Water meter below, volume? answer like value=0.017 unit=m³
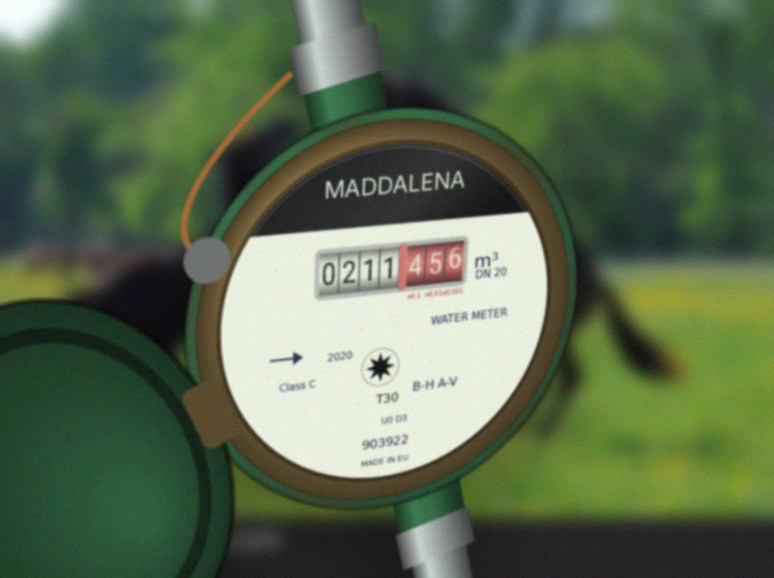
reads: value=211.456 unit=m³
